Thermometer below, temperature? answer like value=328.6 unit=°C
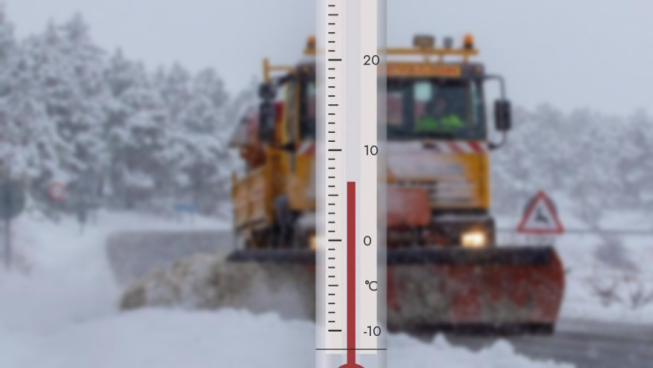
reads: value=6.5 unit=°C
